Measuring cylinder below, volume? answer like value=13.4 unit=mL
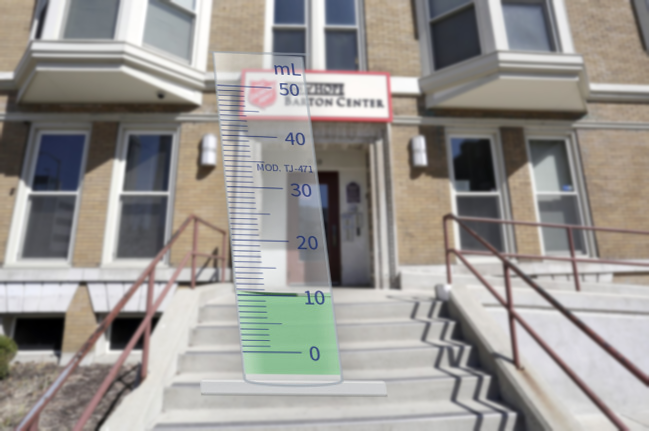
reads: value=10 unit=mL
